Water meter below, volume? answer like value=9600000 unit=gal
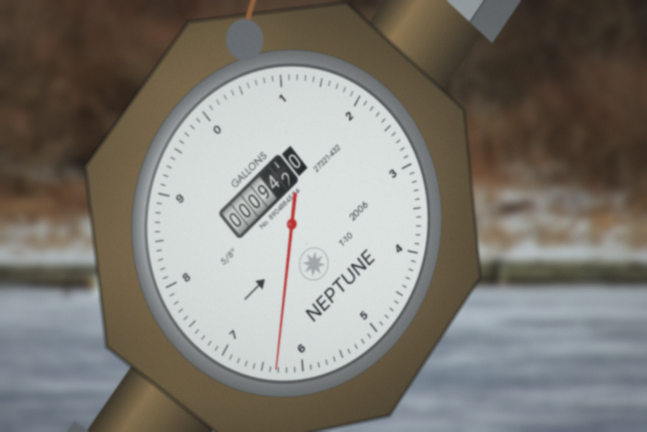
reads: value=9416.3 unit=gal
